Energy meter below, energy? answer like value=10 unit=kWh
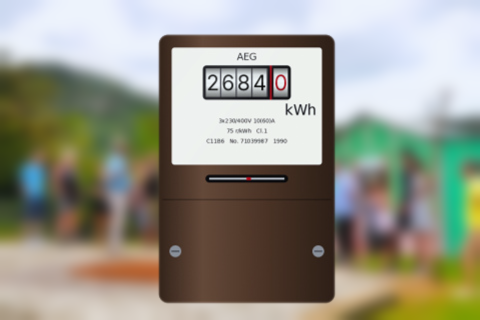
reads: value=2684.0 unit=kWh
